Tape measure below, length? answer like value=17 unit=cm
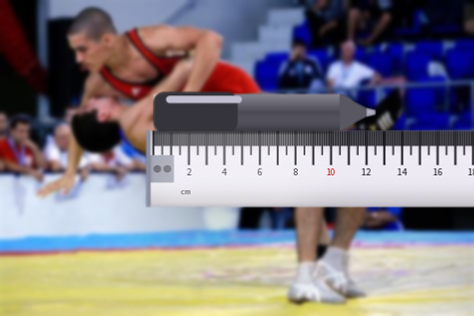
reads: value=12.5 unit=cm
